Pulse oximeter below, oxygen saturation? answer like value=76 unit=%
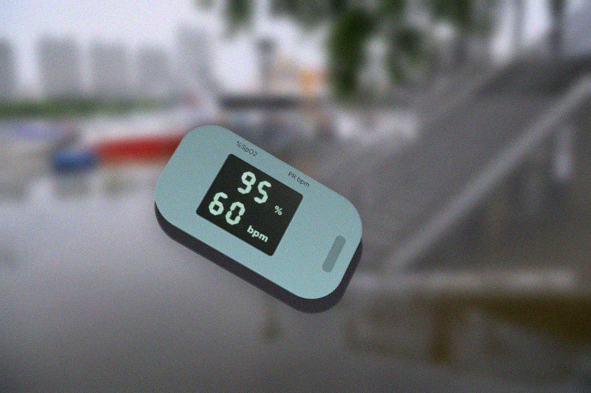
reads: value=95 unit=%
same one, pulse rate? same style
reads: value=60 unit=bpm
